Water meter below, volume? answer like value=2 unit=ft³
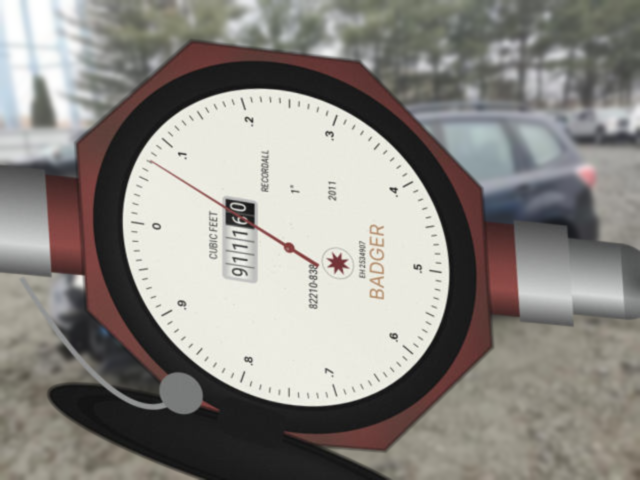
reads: value=911160.07 unit=ft³
